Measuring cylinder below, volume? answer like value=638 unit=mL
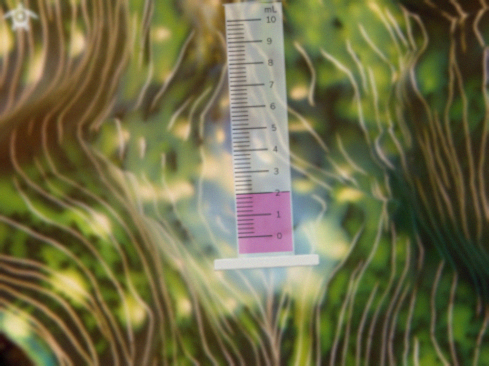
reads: value=2 unit=mL
